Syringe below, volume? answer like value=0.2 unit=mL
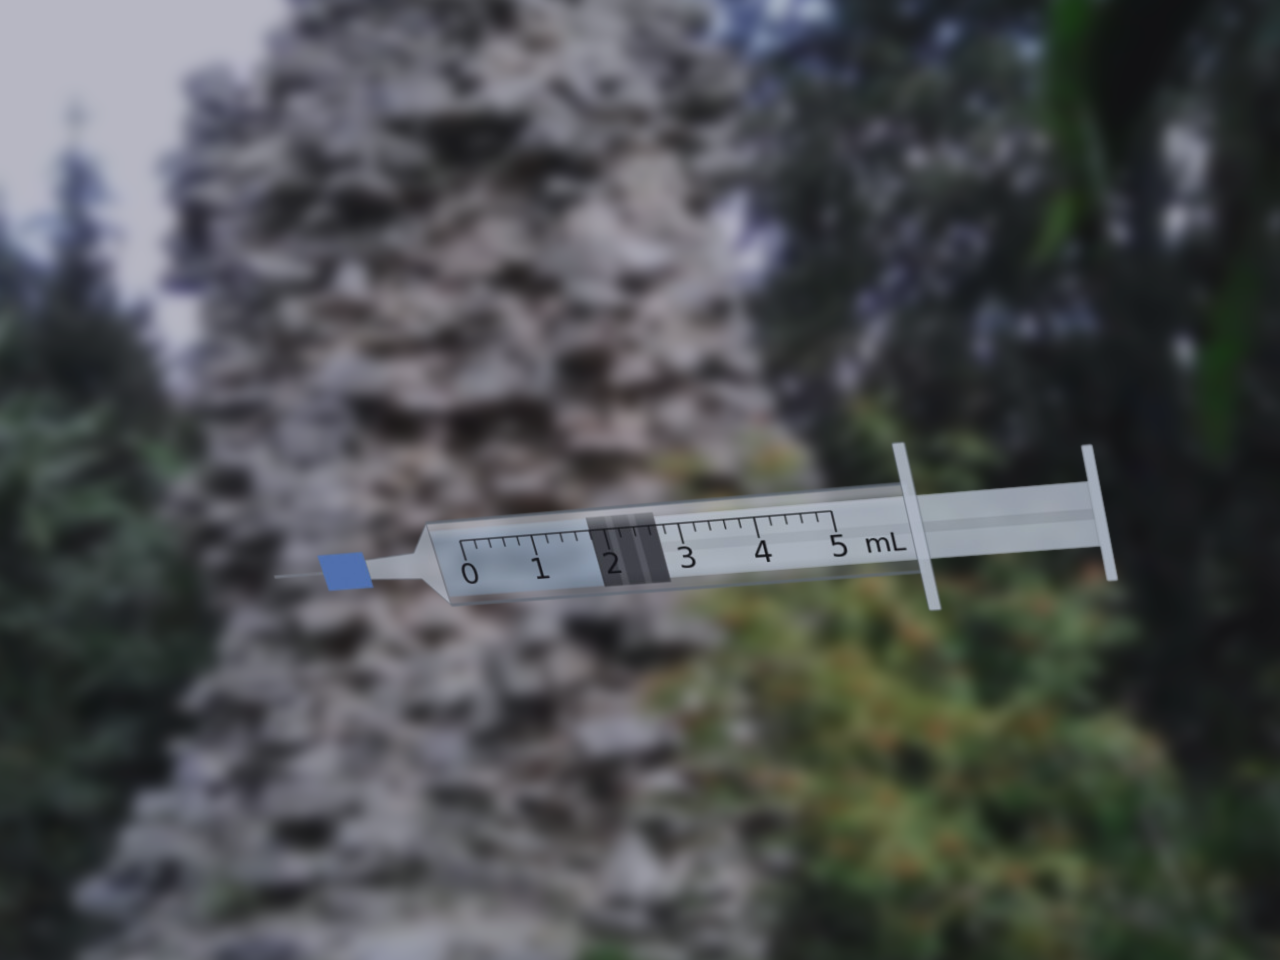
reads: value=1.8 unit=mL
